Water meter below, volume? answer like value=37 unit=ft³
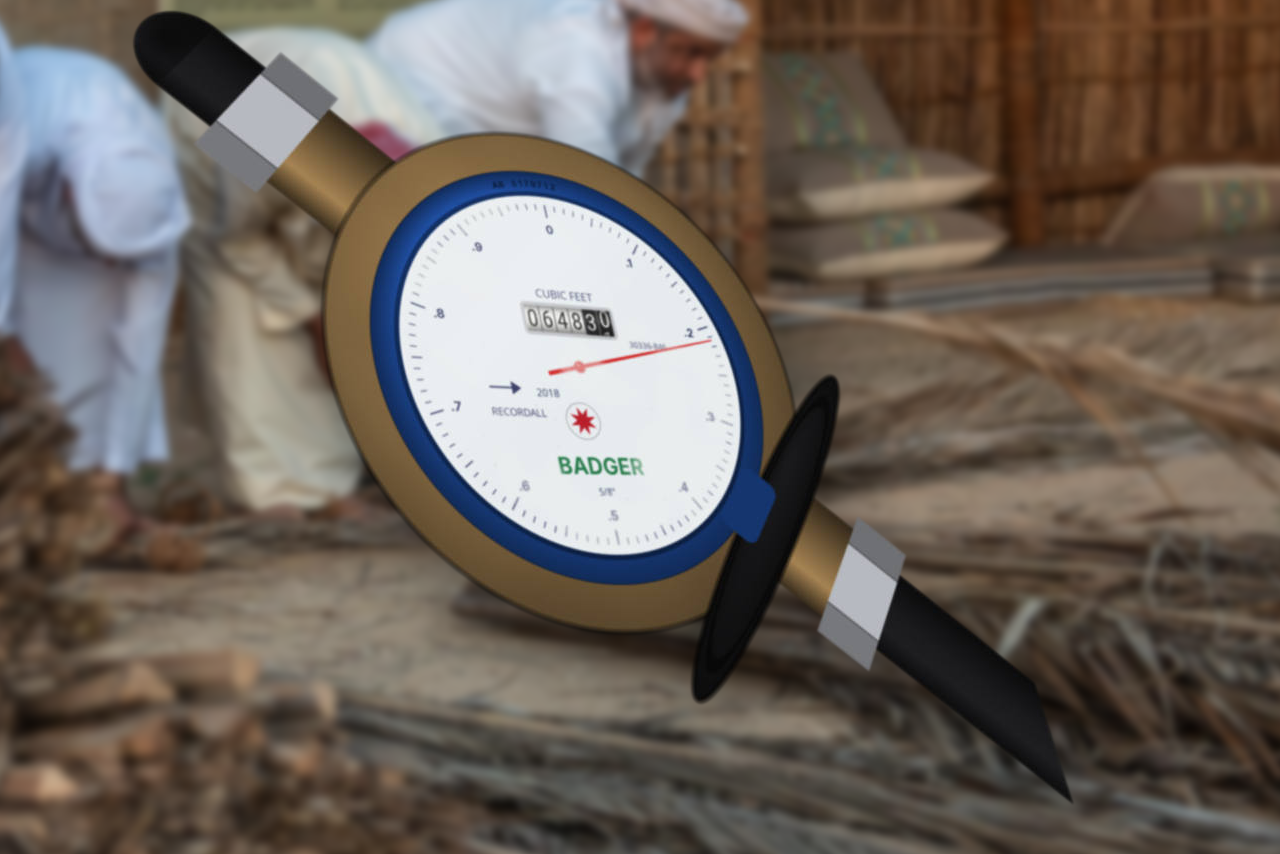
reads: value=64830.21 unit=ft³
